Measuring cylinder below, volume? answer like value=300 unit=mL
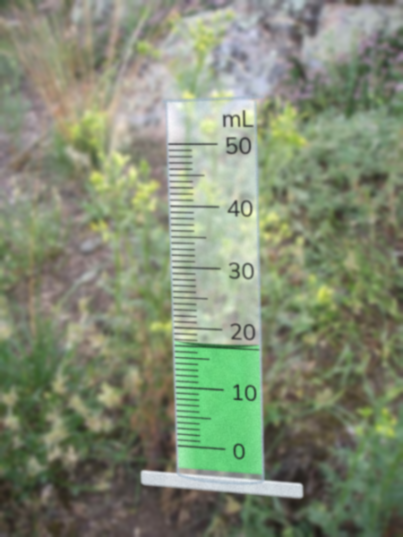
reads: value=17 unit=mL
